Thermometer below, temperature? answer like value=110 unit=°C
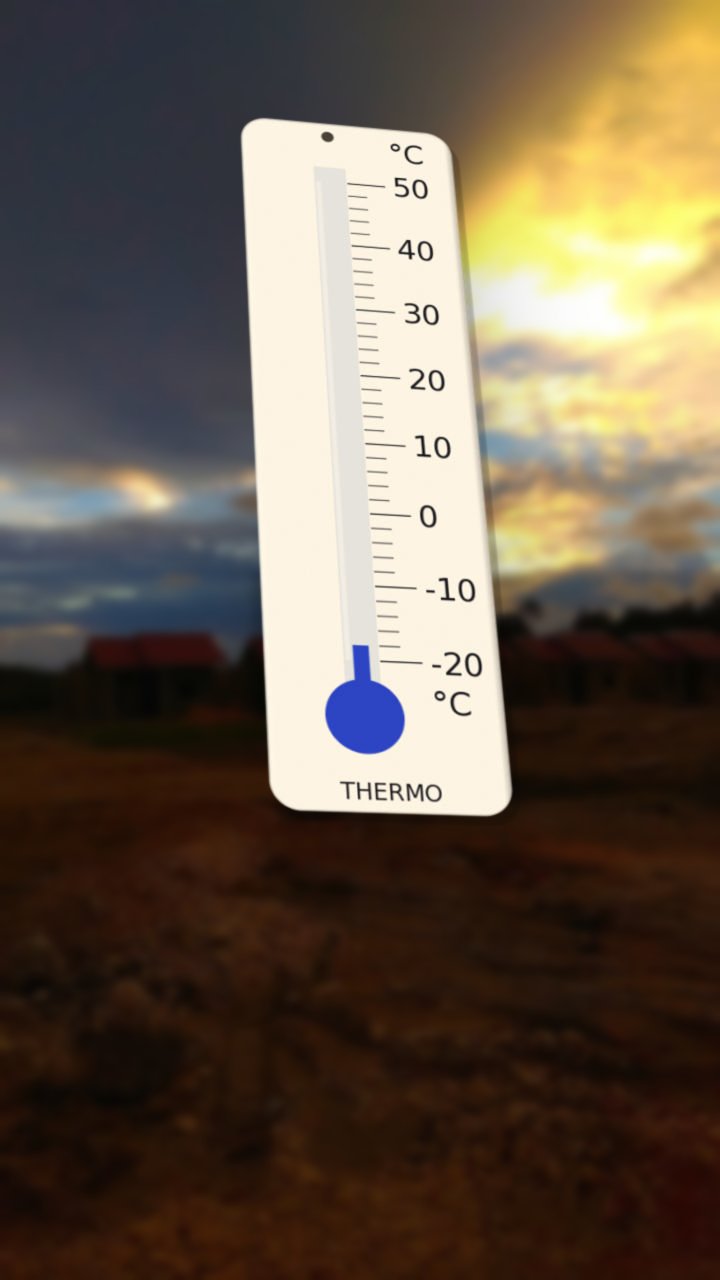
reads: value=-18 unit=°C
